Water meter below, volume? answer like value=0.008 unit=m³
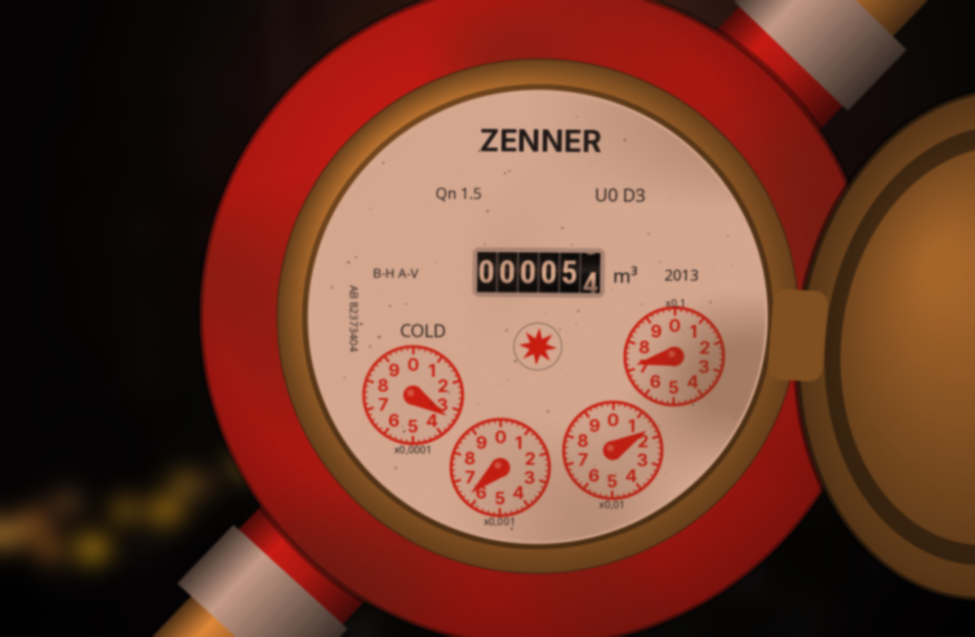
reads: value=53.7163 unit=m³
